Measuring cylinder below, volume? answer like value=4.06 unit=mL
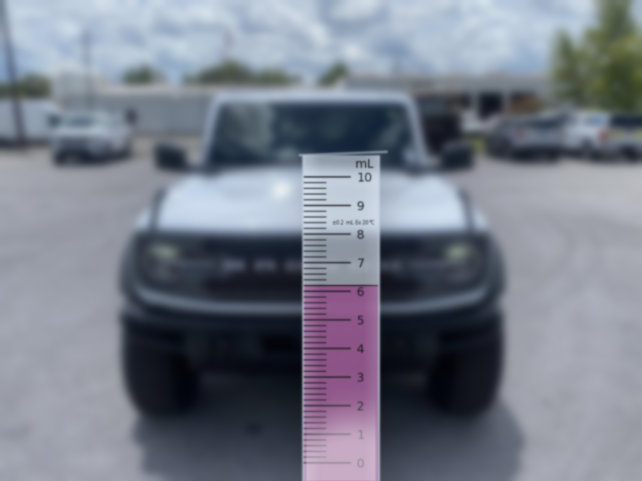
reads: value=6.2 unit=mL
